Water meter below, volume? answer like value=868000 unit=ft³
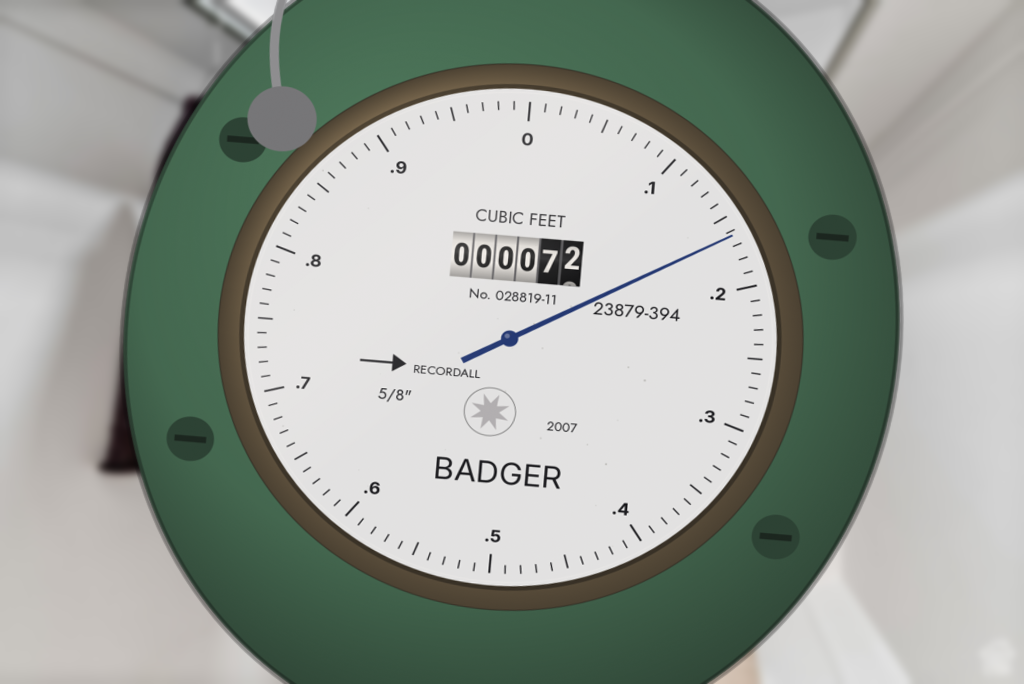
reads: value=72.16 unit=ft³
